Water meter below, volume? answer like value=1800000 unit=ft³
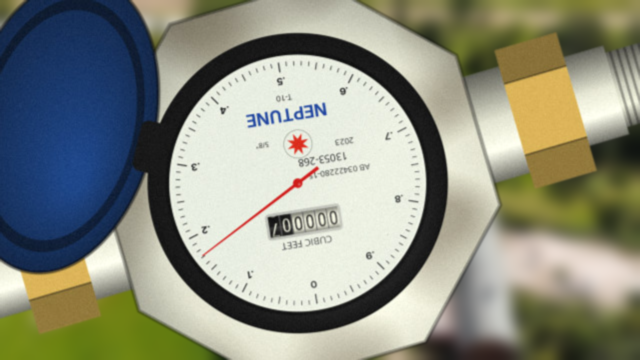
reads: value=7.17 unit=ft³
